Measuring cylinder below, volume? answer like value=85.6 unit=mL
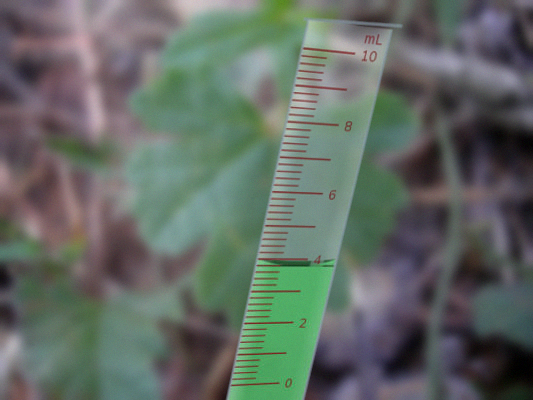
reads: value=3.8 unit=mL
